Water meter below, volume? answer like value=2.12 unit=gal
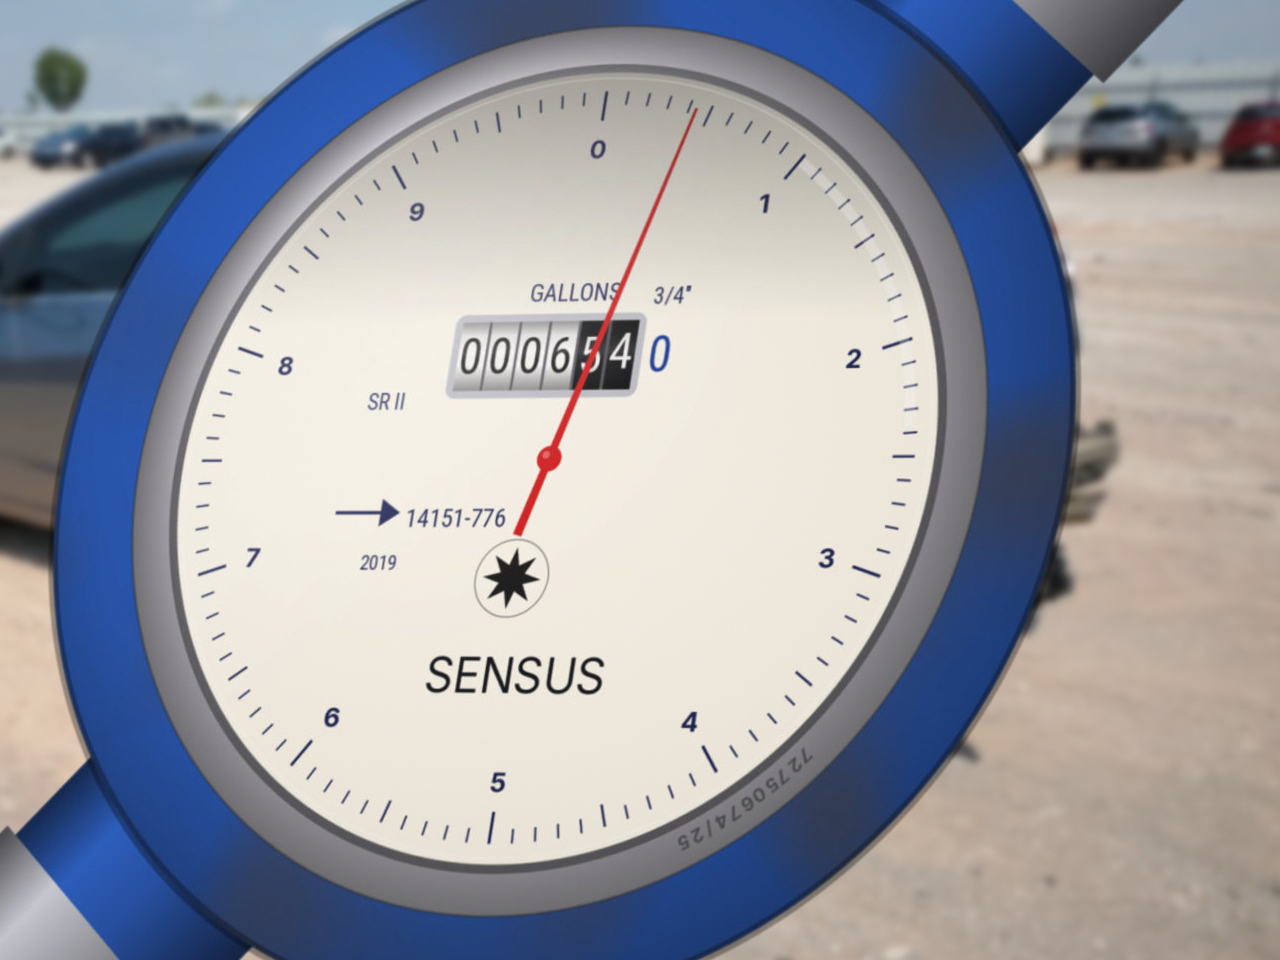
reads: value=6540.4 unit=gal
